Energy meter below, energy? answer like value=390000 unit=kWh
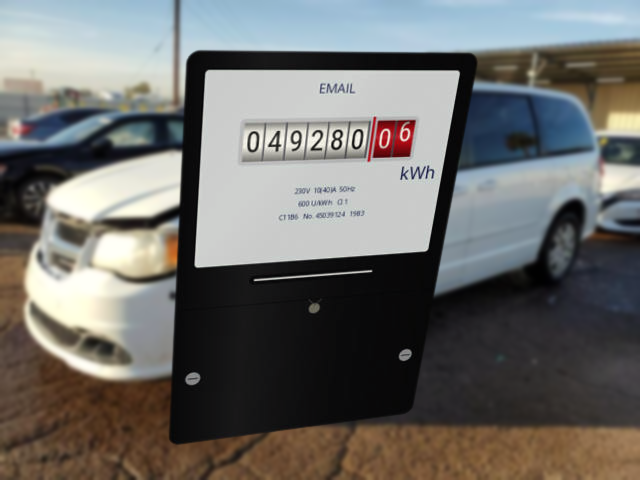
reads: value=49280.06 unit=kWh
